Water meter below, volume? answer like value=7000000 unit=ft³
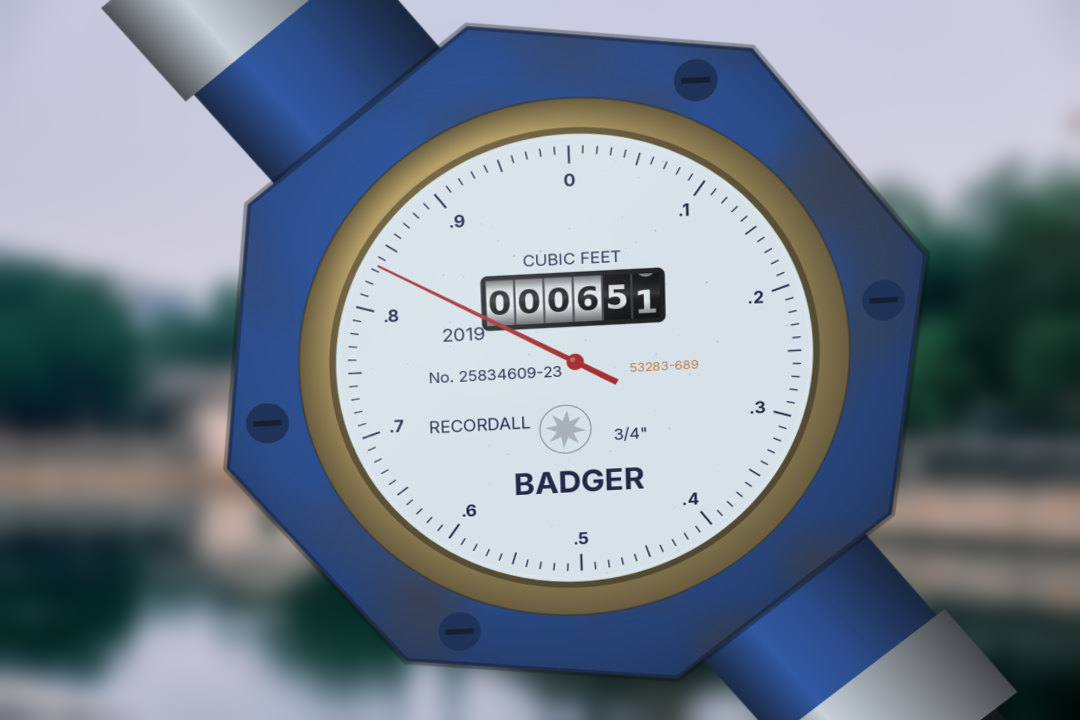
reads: value=650.83 unit=ft³
